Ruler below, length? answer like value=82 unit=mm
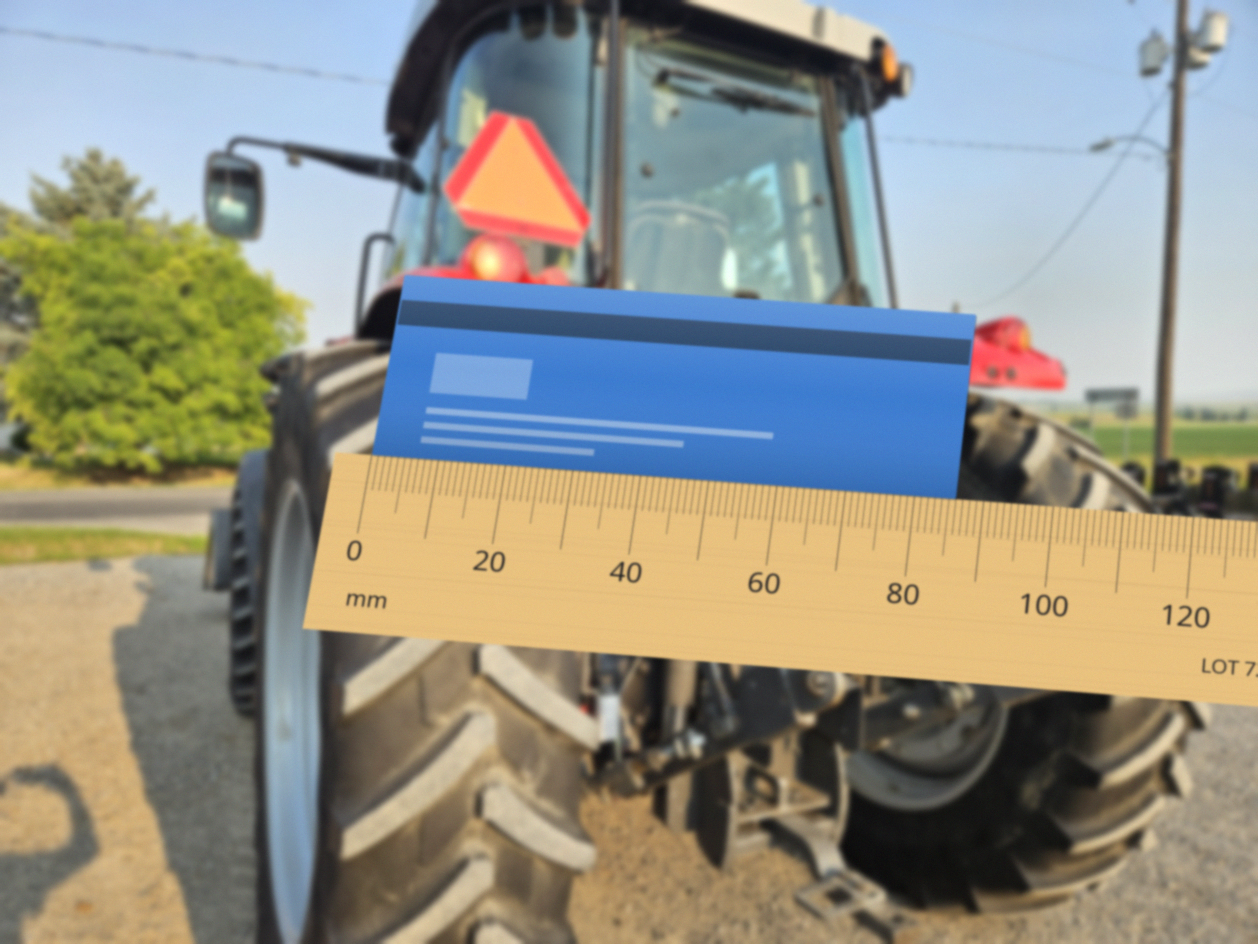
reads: value=86 unit=mm
